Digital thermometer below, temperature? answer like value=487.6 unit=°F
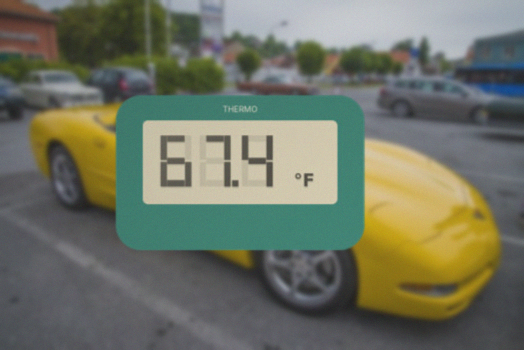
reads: value=67.4 unit=°F
